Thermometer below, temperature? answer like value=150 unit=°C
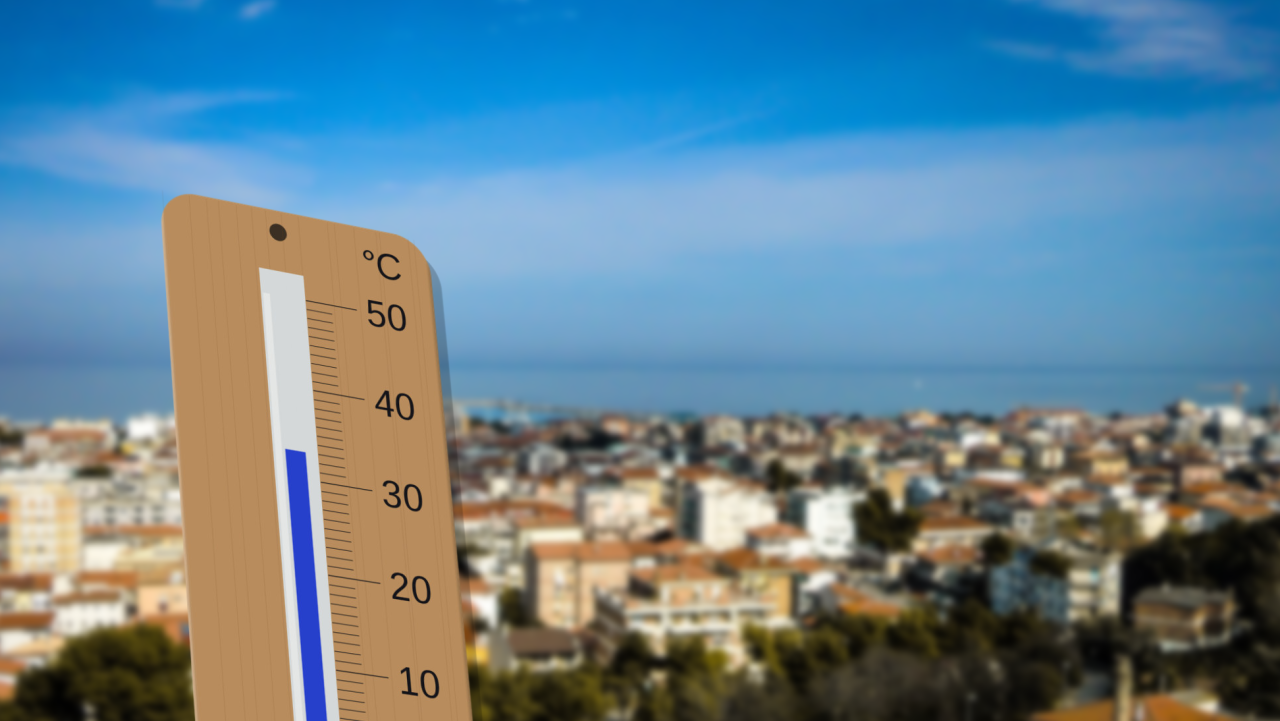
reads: value=33 unit=°C
